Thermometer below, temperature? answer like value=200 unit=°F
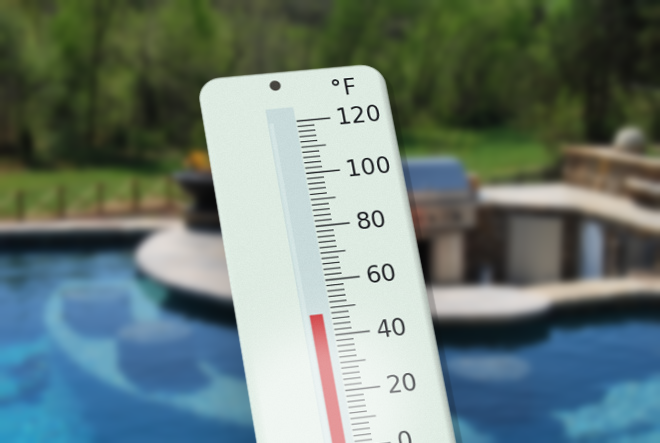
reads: value=48 unit=°F
